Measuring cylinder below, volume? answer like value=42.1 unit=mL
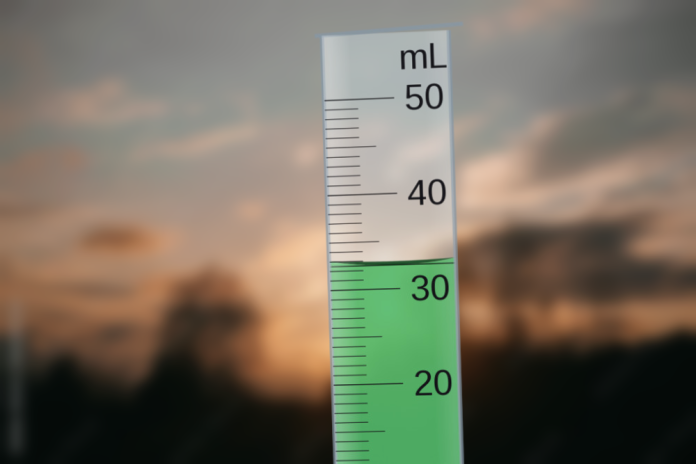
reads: value=32.5 unit=mL
